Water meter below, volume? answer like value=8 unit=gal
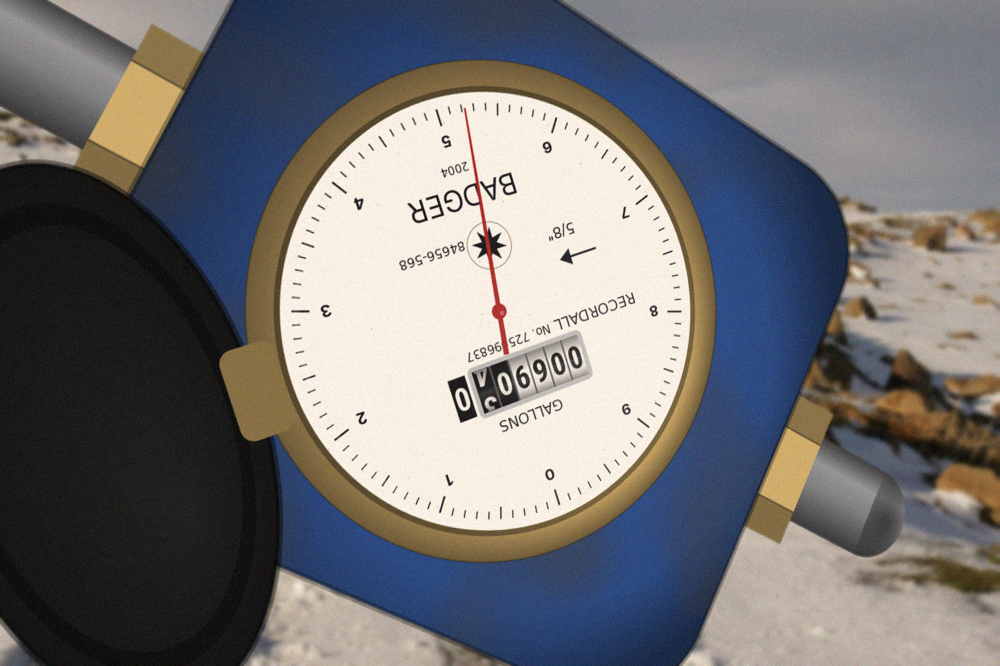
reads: value=69035.2 unit=gal
